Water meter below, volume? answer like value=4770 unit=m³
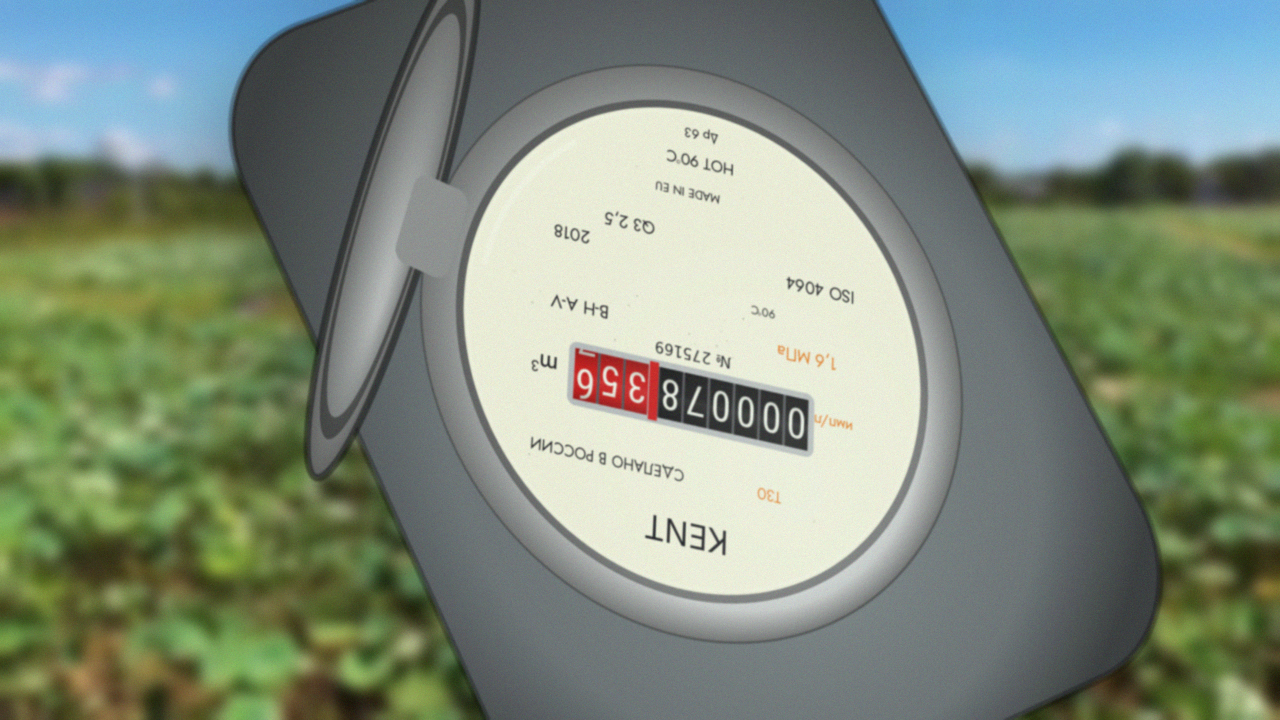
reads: value=78.356 unit=m³
